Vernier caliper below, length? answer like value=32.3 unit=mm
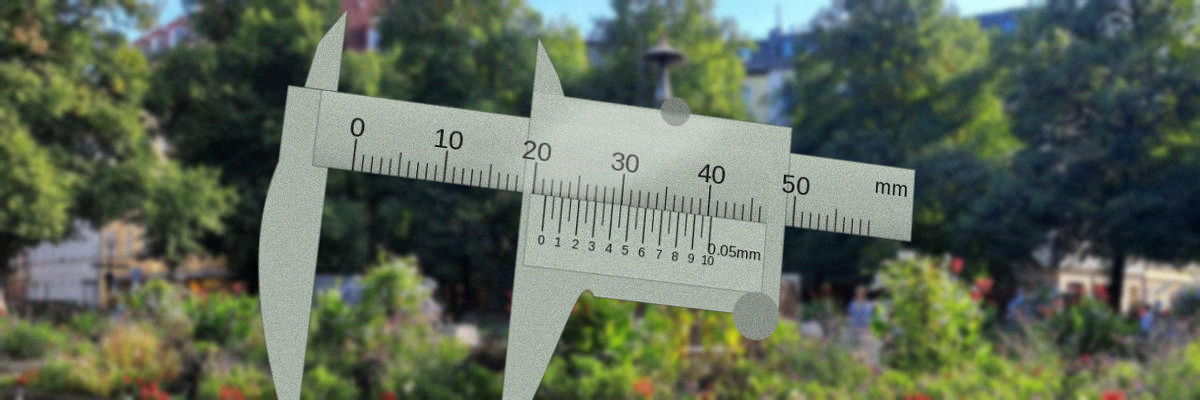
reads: value=21.4 unit=mm
